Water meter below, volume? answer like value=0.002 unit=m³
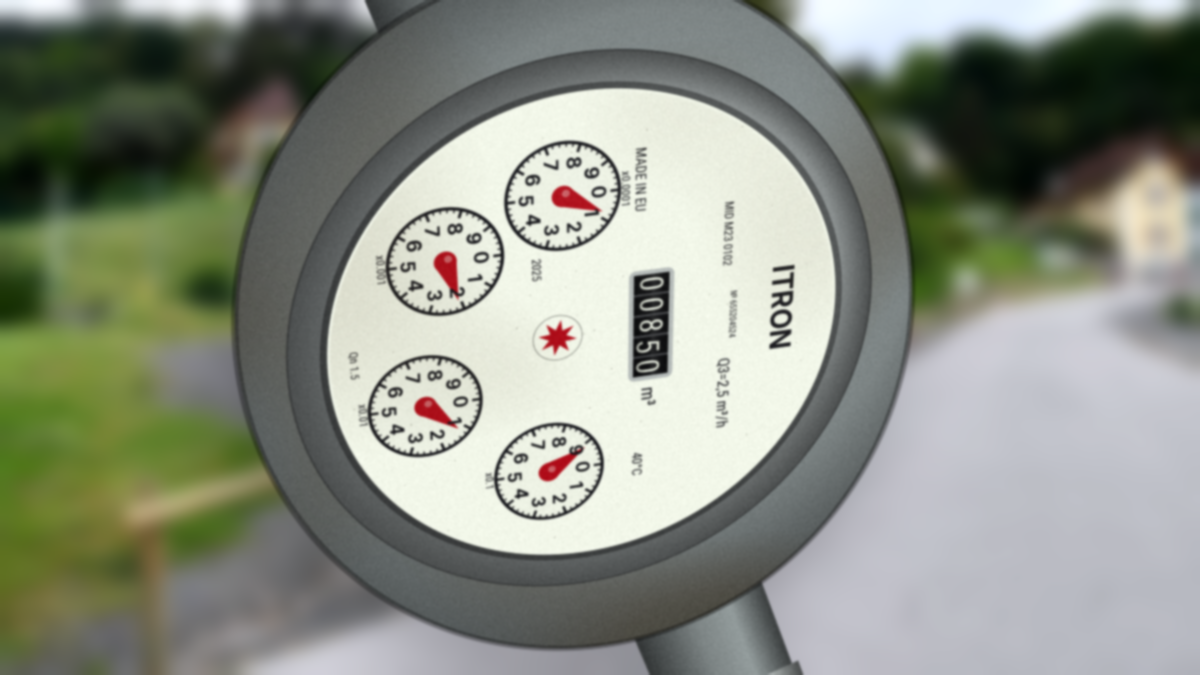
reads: value=849.9120 unit=m³
